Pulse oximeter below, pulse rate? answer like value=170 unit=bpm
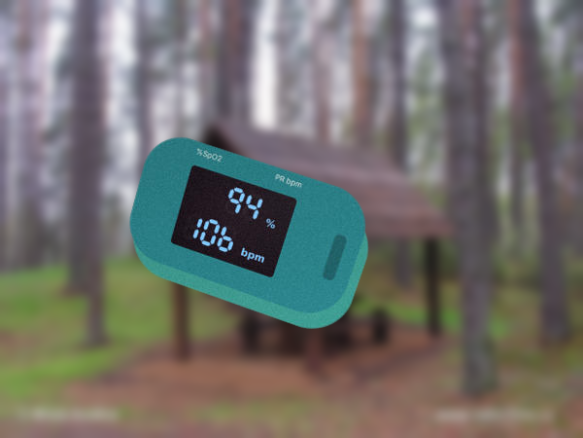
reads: value=106 unit=bpm
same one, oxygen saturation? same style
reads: value=94 unit=%
